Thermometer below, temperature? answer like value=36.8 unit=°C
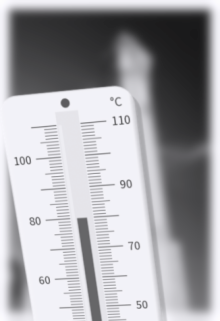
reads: value=80 unit=°C
